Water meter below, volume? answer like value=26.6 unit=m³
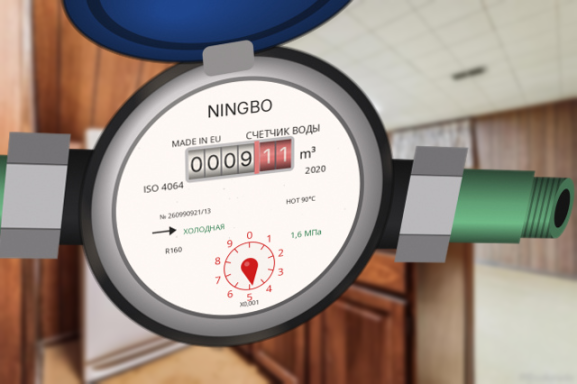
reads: value=9.114 unit=m³
